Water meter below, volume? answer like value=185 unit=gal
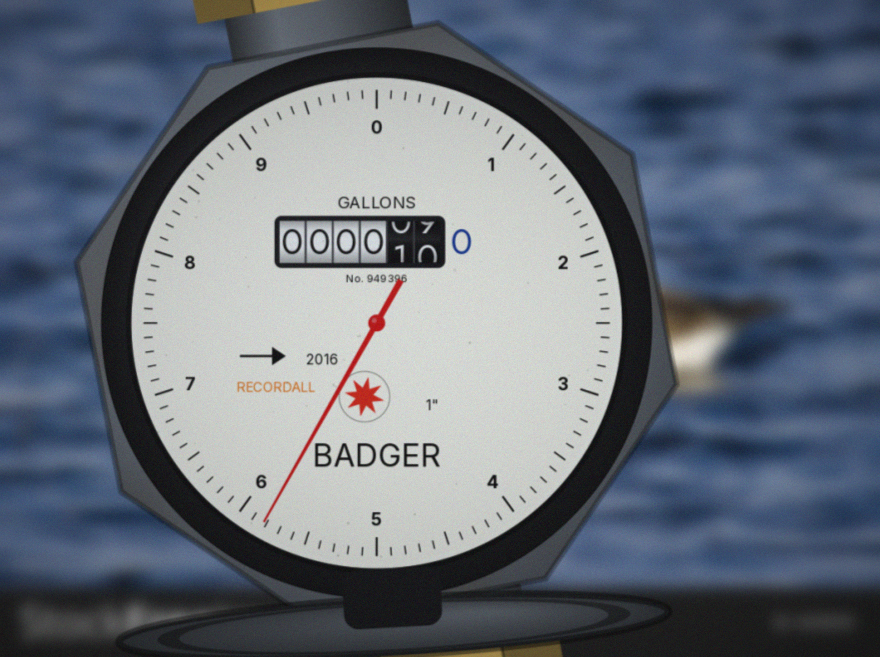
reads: value=95.8 unit=gal
